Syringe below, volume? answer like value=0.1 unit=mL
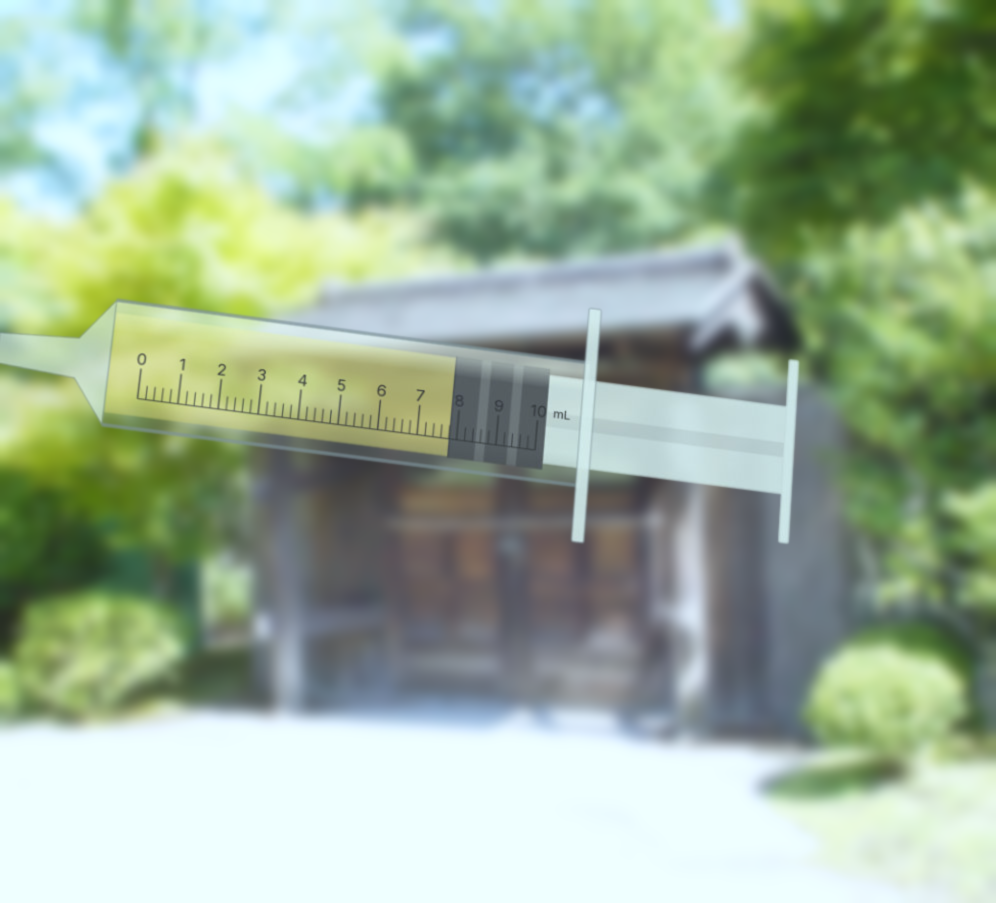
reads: value=7.8 unit=mL
